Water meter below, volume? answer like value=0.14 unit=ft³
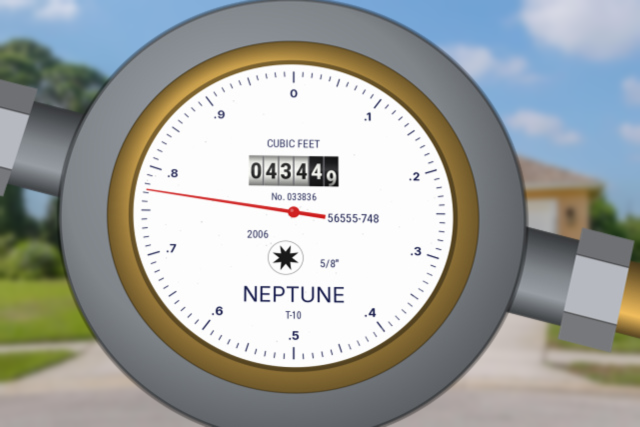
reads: value=43448.77 unit=ft³
